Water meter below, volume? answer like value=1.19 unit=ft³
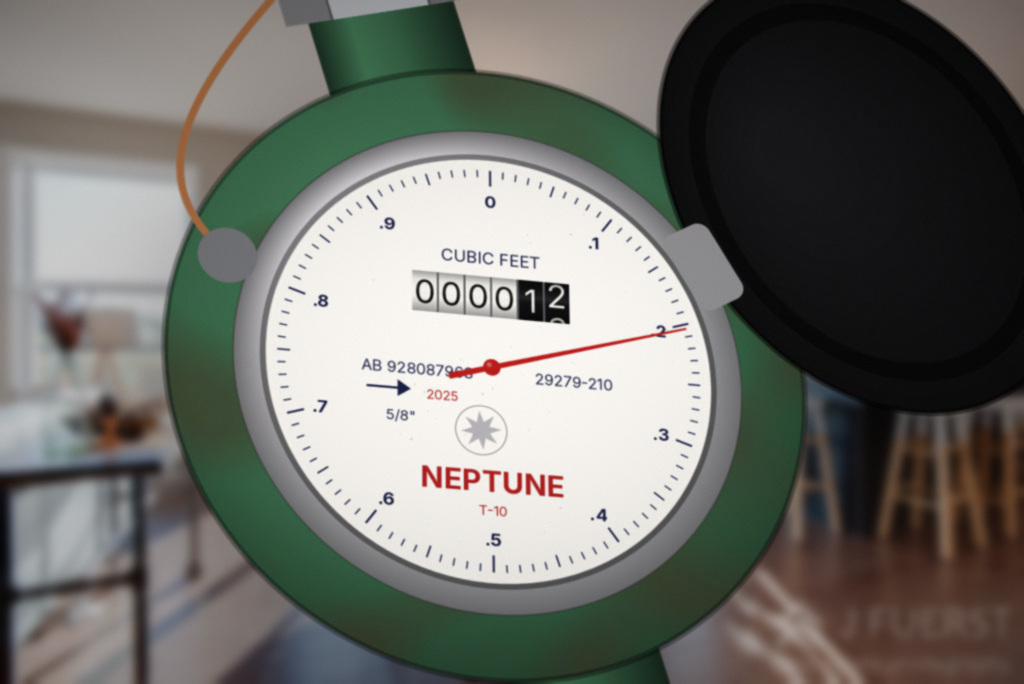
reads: value=12.20 unit=ft³
